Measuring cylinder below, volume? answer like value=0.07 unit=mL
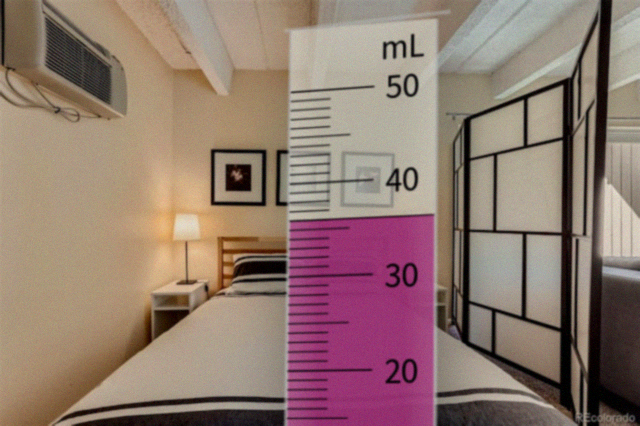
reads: value=36 unit=mL
